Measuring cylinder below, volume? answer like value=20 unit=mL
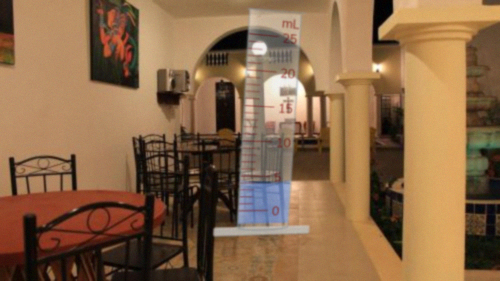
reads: value=4 unit=mL
